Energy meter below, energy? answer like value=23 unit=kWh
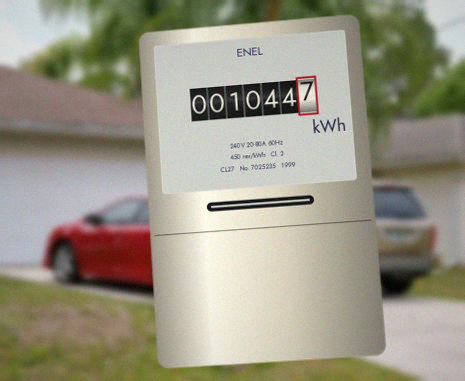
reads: value=1044.7 unit=kWh
